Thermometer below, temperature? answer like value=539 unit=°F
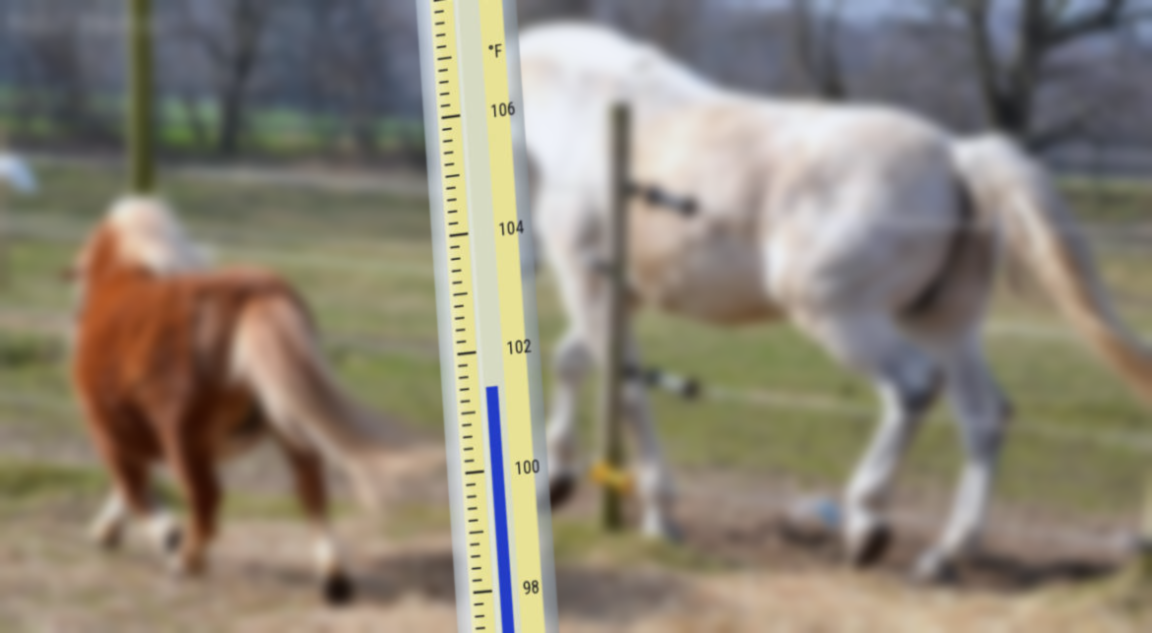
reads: value=101.4 unit=°F
